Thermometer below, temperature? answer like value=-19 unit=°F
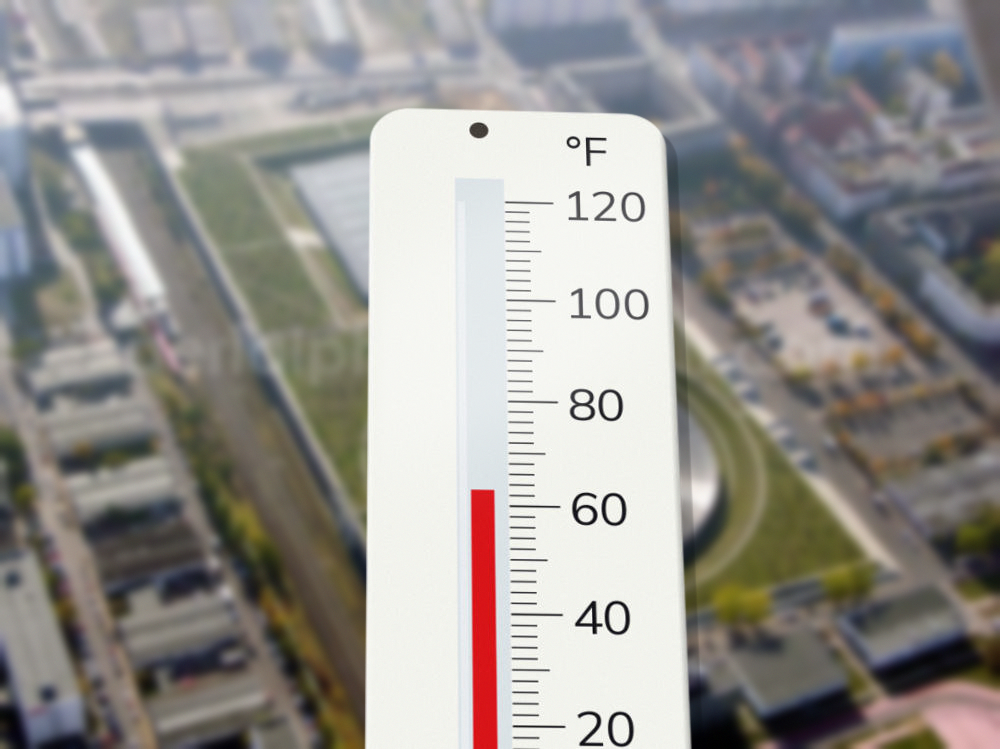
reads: value=63 unit=°F
